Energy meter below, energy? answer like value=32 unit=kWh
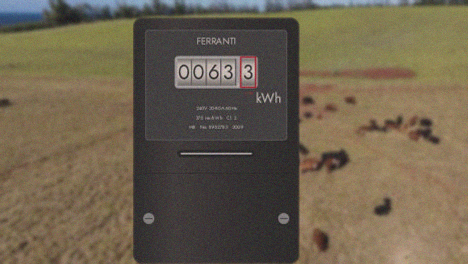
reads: value=63.3 unit=kWh
